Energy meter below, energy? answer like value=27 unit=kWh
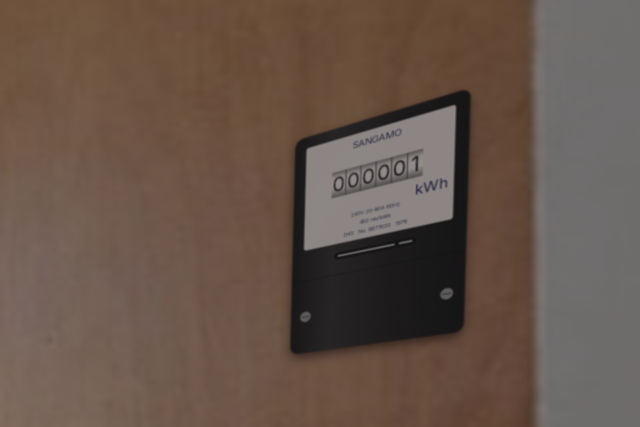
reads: value=1 unit=kWh
